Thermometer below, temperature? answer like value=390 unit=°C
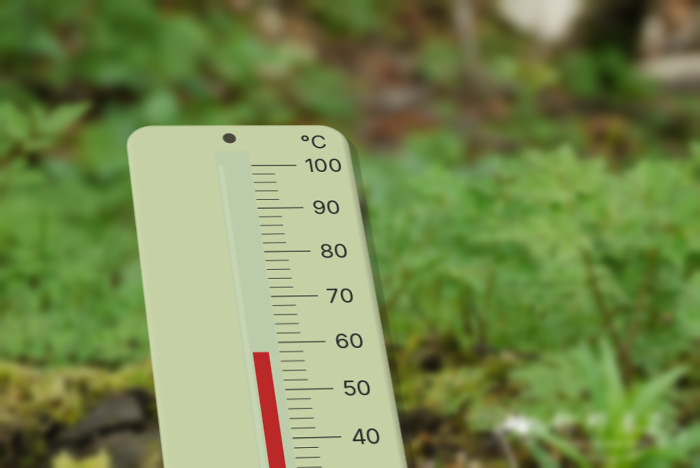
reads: value=58 unit=°C
